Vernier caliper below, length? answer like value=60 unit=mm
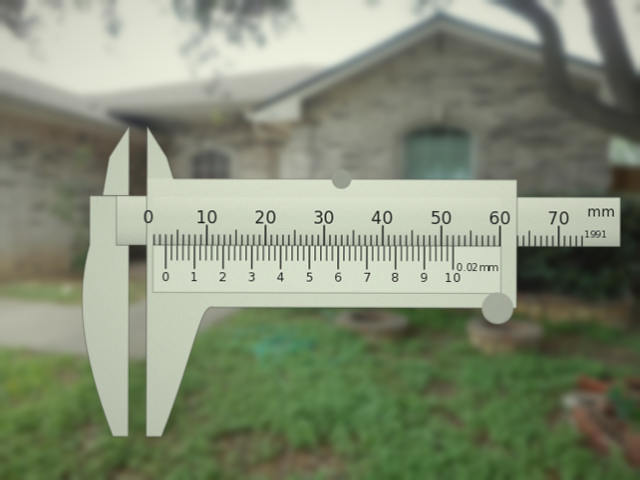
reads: value=3.0 unit=mm
